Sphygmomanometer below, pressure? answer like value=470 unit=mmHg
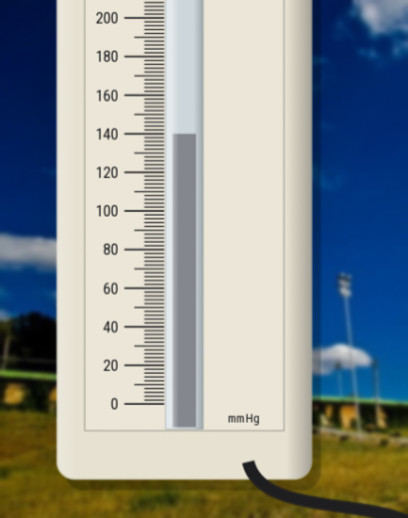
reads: value=140 unit=mmHg
